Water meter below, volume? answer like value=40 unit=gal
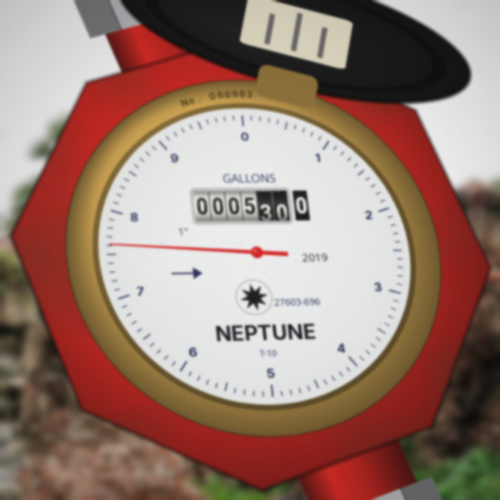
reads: value=5297.6 unit=gal
